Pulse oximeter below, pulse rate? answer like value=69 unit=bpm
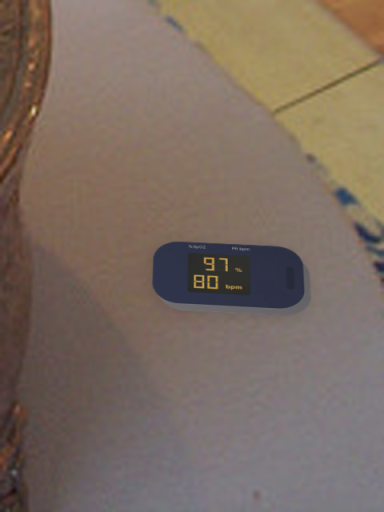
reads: value=80 unit=bpm
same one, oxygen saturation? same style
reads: value=97 unit=%
